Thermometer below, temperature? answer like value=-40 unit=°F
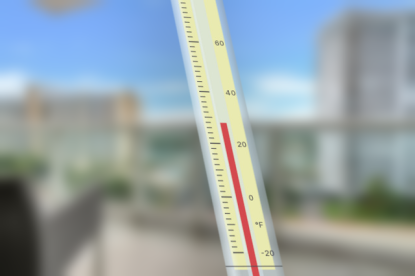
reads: value=28 unit=°F
